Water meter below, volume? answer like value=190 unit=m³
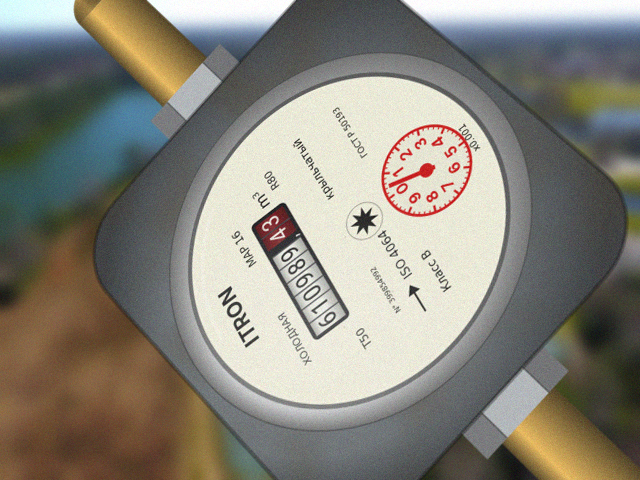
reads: value=610989.430 unit=m³
